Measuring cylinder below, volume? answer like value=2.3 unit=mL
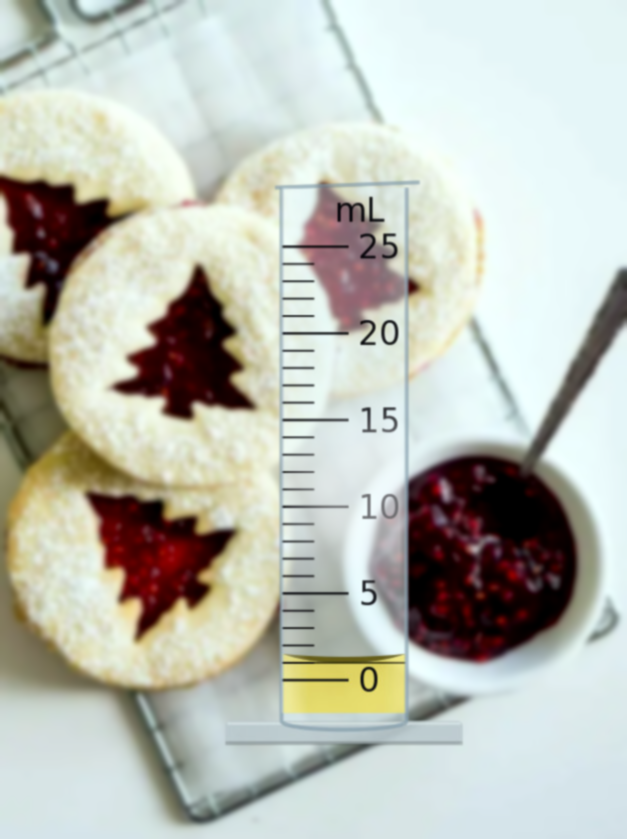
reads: value=1 unit=mL
